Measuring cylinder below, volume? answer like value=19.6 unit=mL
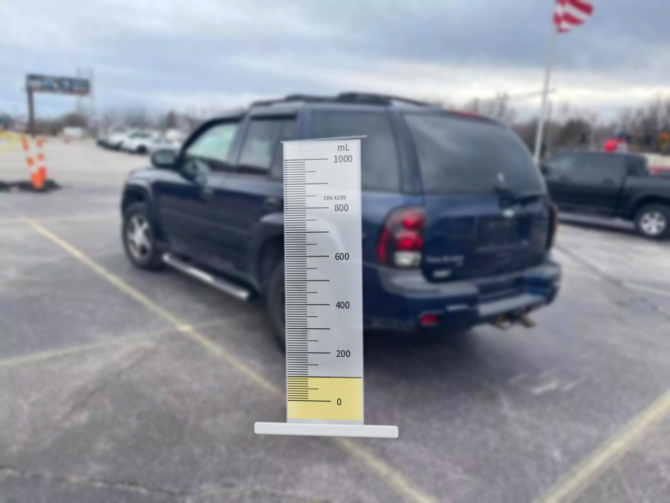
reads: value=100 unit=mL
